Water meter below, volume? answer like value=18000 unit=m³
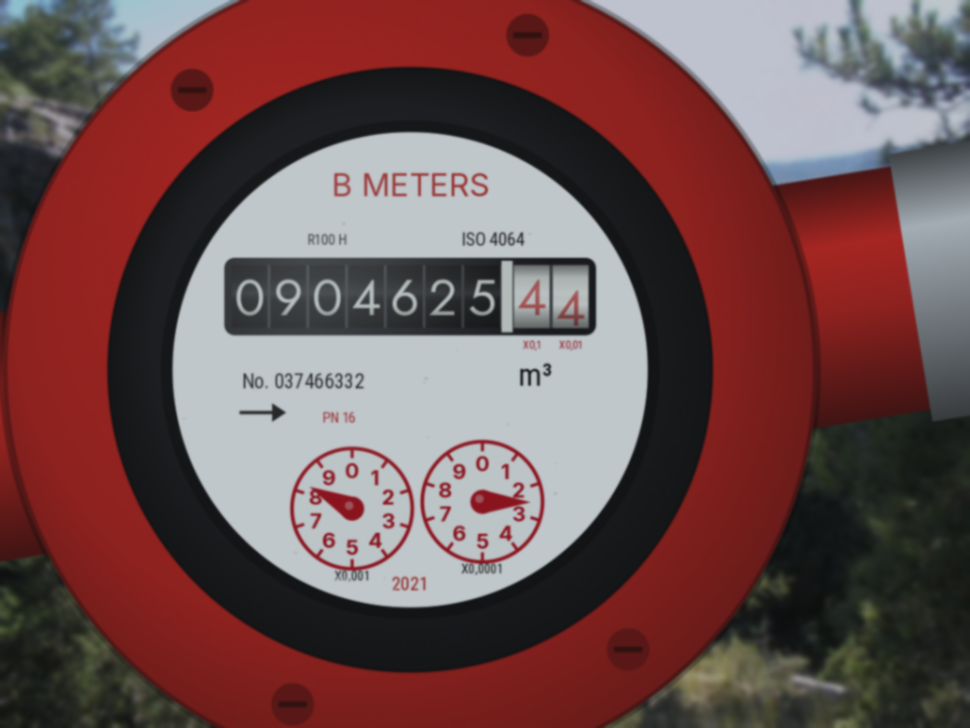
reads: value=904625.4382 unit=m³
